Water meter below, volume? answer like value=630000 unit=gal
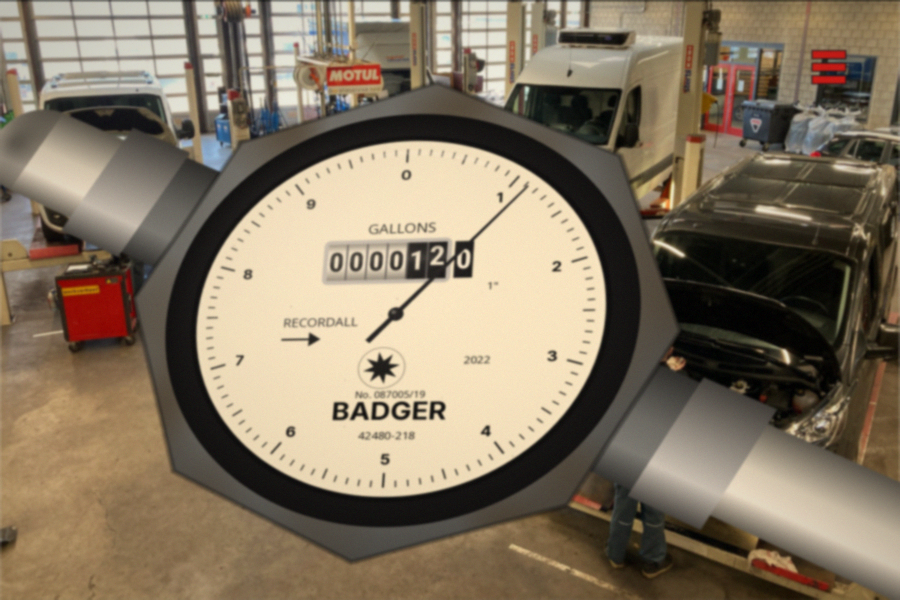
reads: value=121.1 unit=gal
